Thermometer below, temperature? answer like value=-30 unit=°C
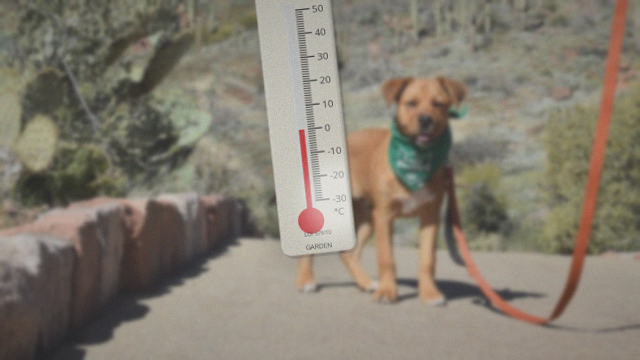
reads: value=0 unit=°C
